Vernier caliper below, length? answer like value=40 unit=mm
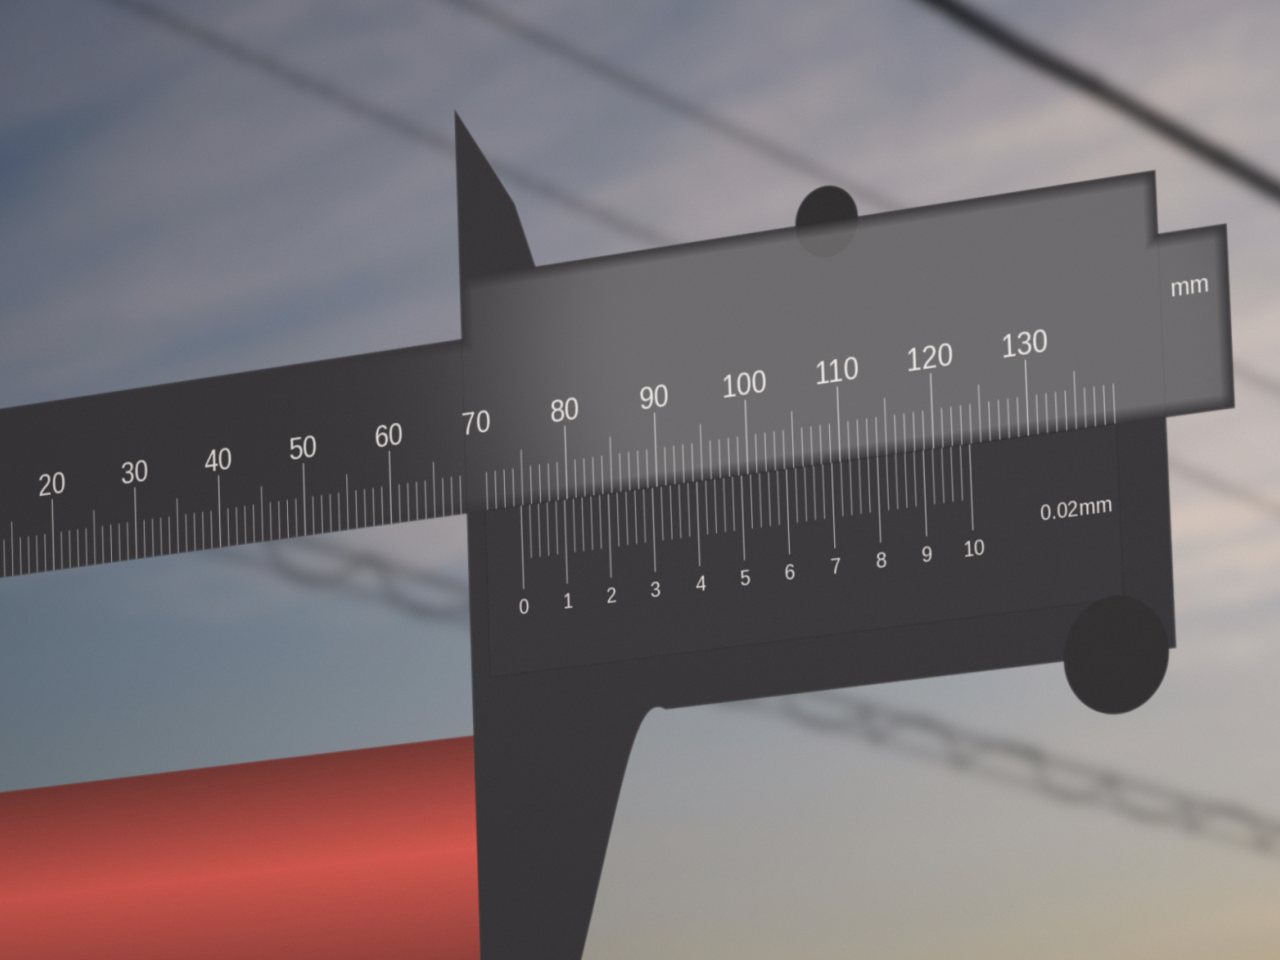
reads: value=74.8 unit=mm
